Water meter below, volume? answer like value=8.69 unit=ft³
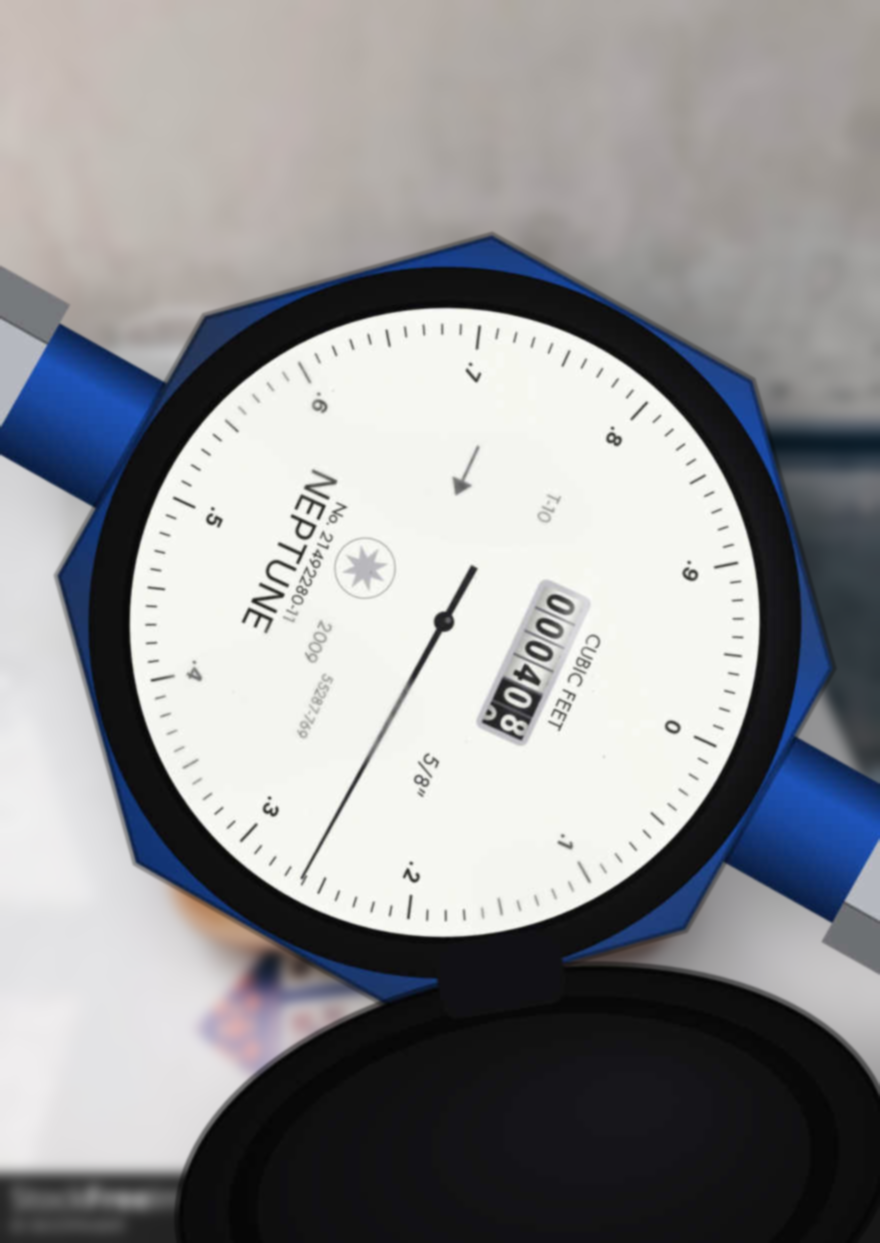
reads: value=408.26 unit=ft³
